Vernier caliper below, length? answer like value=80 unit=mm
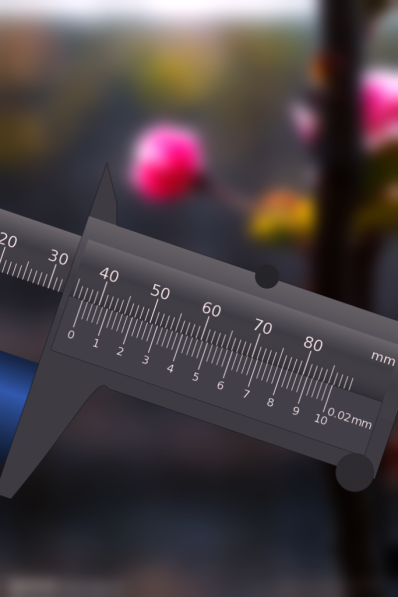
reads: value=36.8 unit=mm
